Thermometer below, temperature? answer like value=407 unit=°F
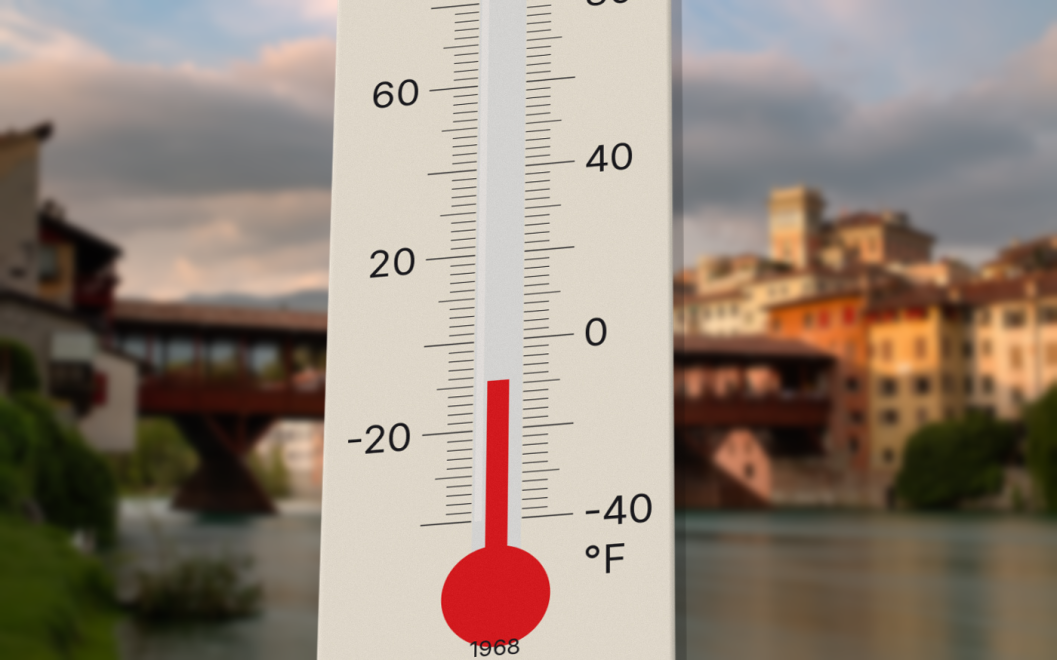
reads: value=-9 unit=°F
